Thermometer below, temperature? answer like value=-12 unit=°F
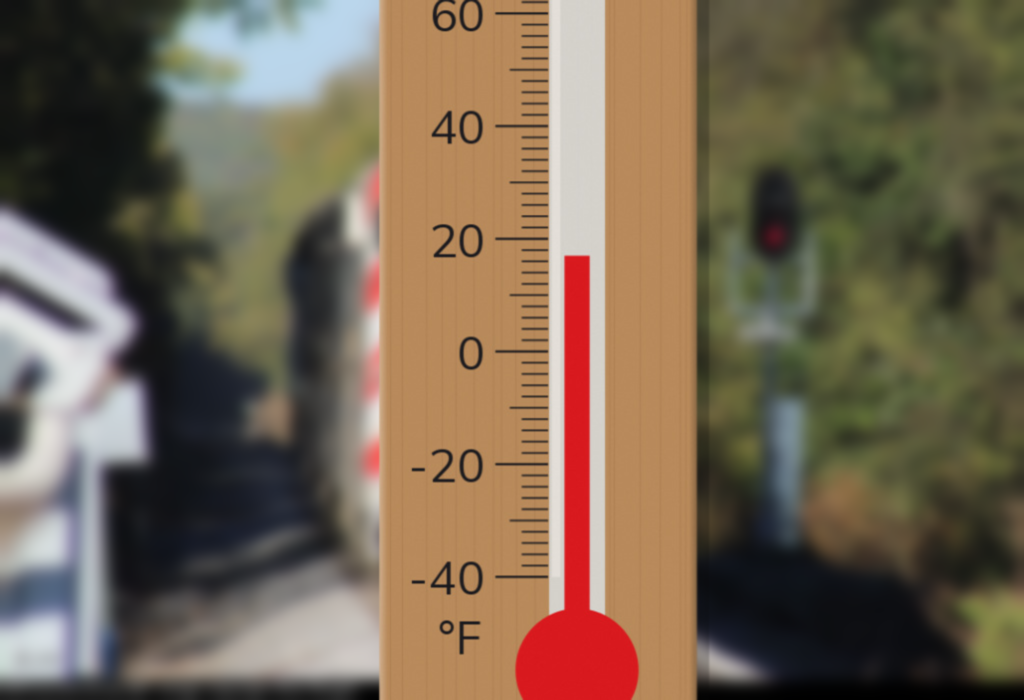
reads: value=17 unit=°F
